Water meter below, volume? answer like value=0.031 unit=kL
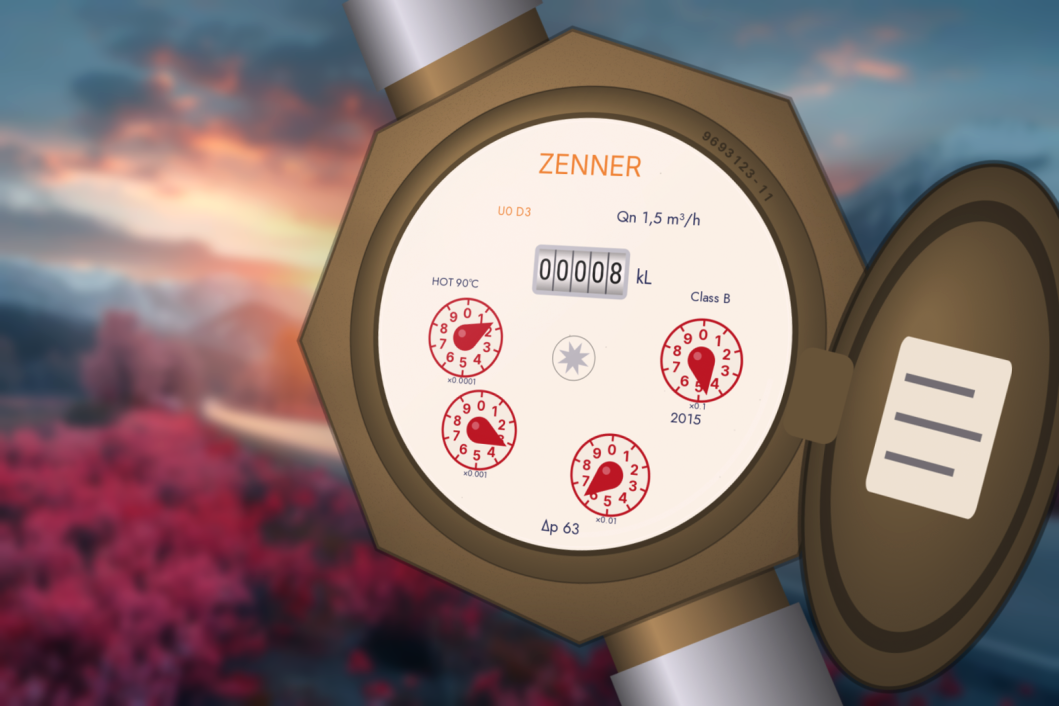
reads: value=8.4631 unit=kL
